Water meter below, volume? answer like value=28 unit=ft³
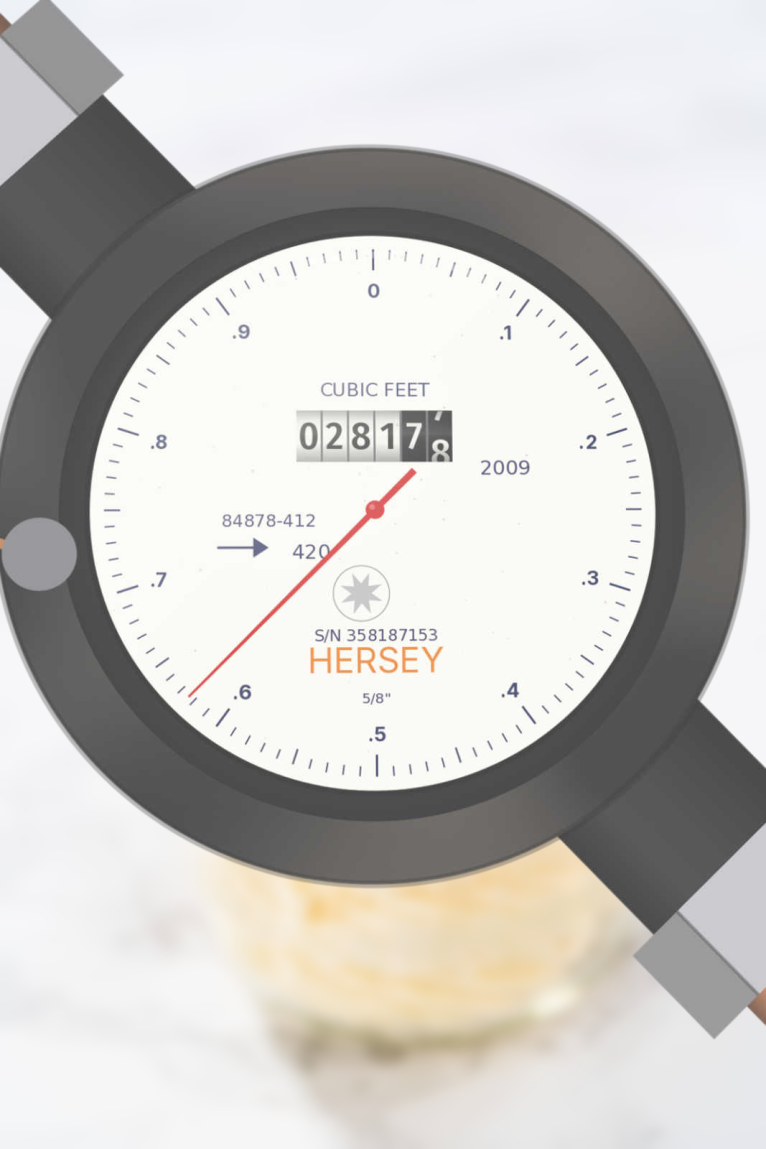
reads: value=28177.62 unit=ft³
